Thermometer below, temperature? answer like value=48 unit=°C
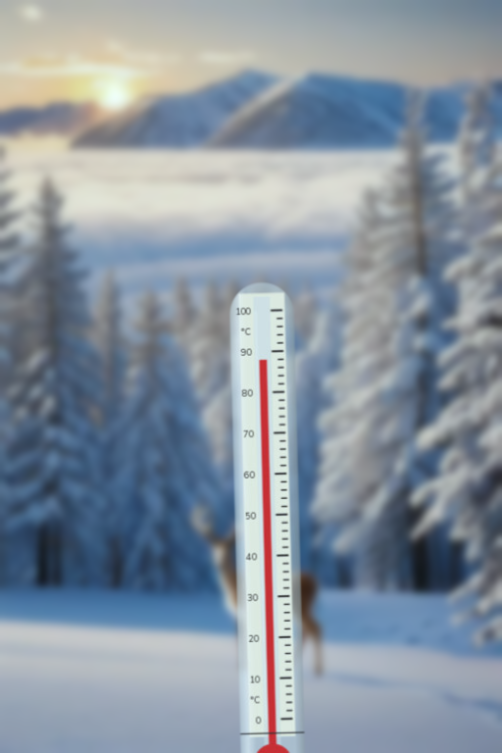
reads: value=88 unit=°C
